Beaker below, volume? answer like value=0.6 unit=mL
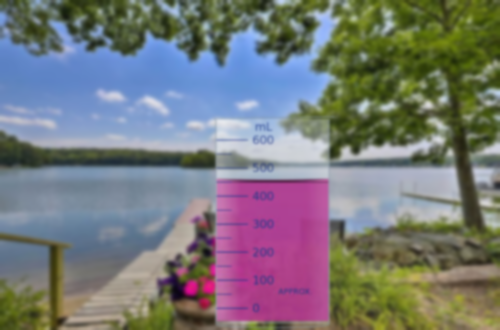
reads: value=450 unit=mL
